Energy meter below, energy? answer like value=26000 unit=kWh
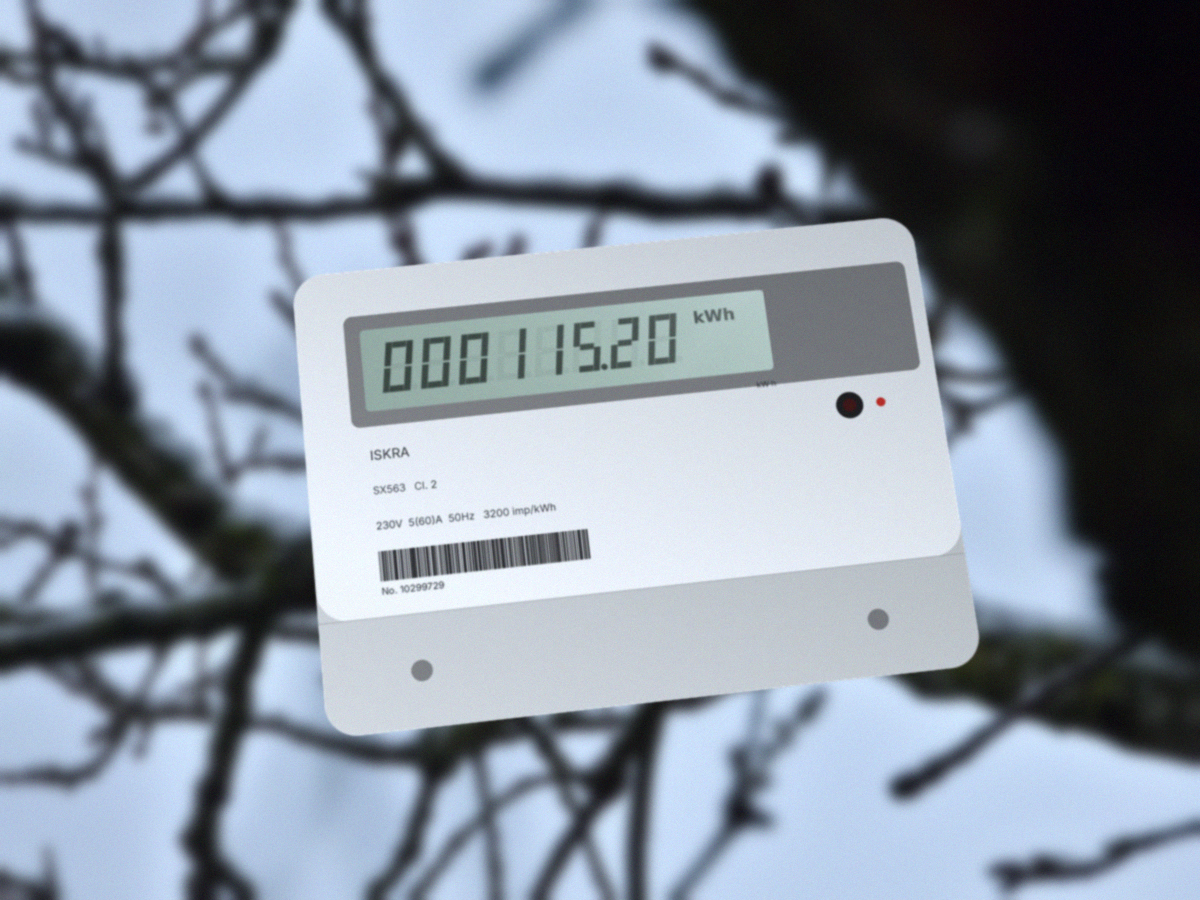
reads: value=115.20 unit=kWh
